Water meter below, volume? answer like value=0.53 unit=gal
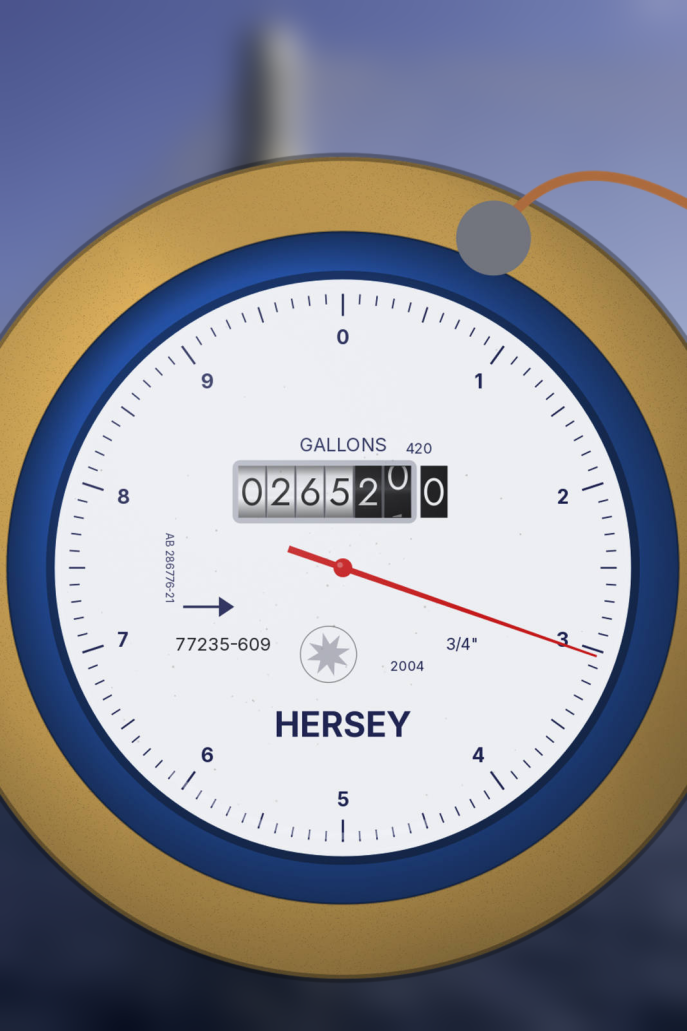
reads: value=265203.0 unit=gal
